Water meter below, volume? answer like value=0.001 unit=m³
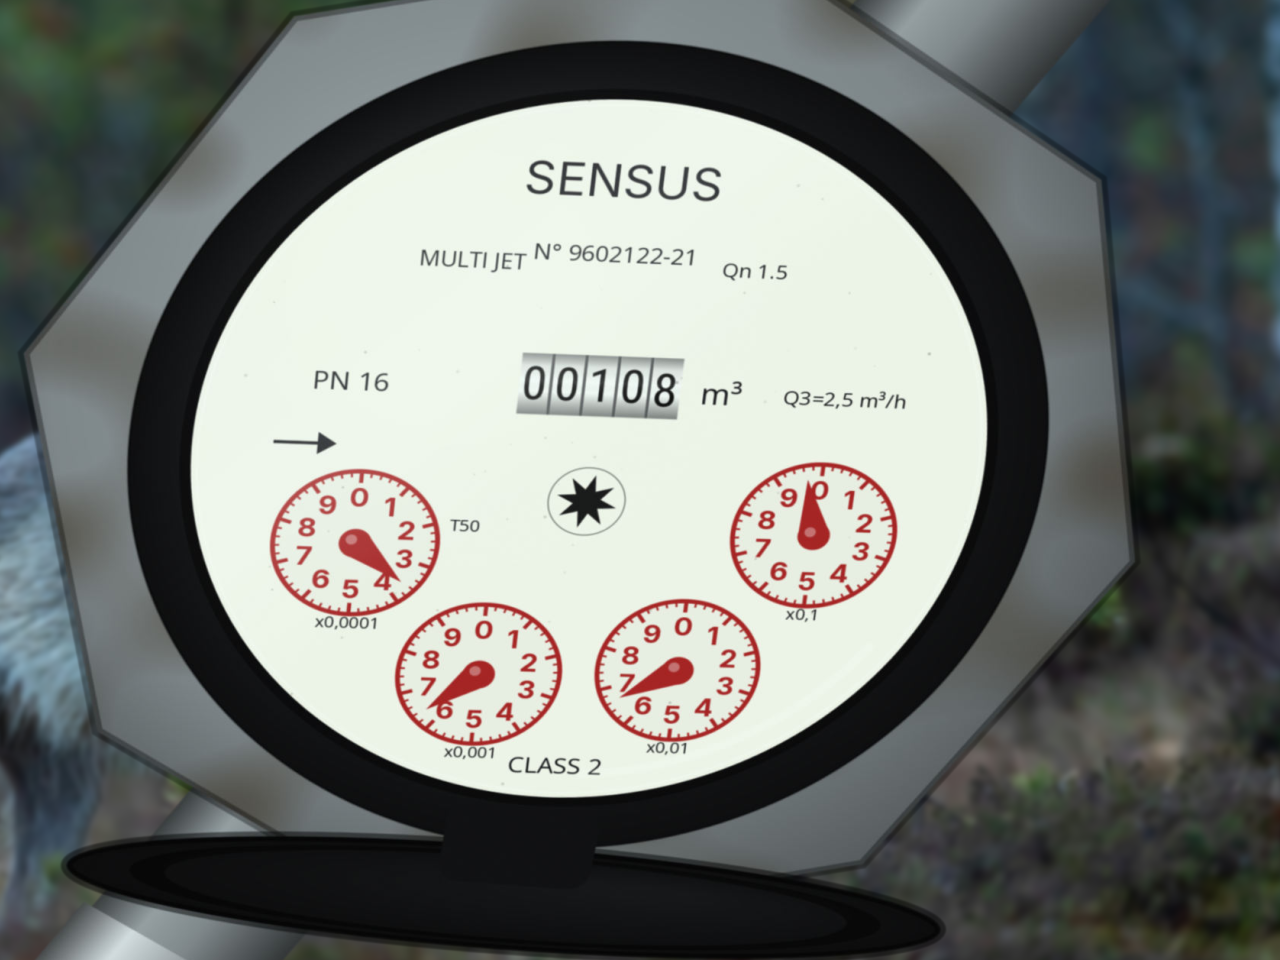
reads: value=107.9663 unit=m³
